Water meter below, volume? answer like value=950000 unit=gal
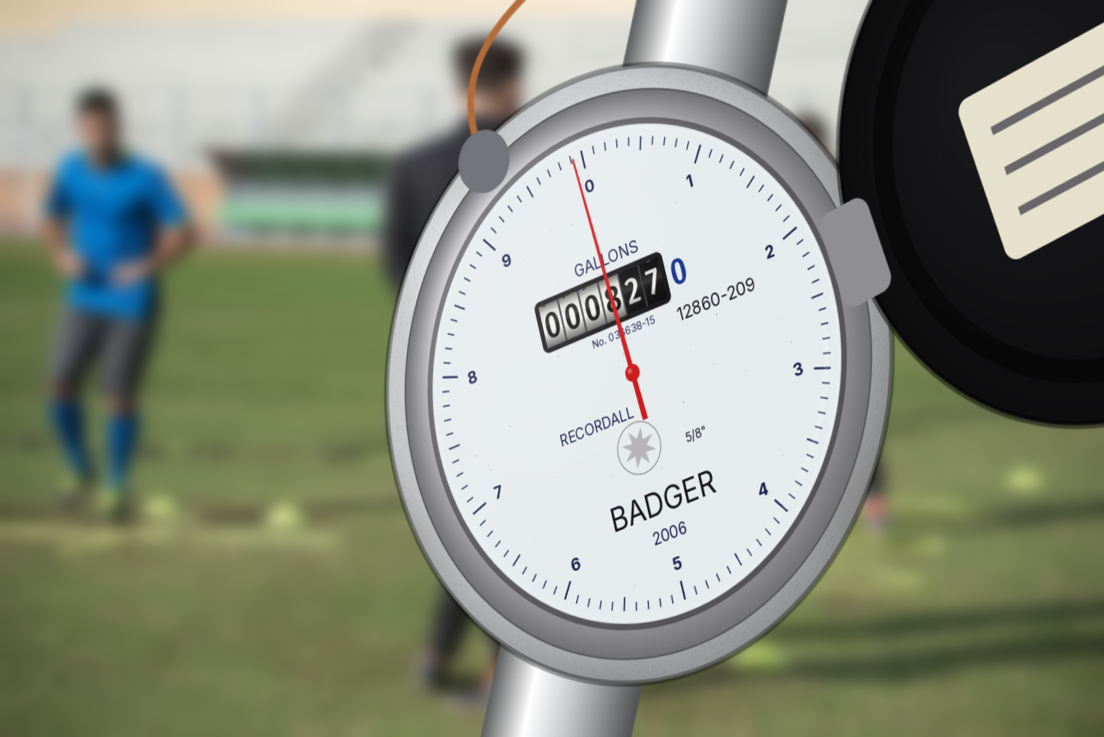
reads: value=8269.9 unit=gal
